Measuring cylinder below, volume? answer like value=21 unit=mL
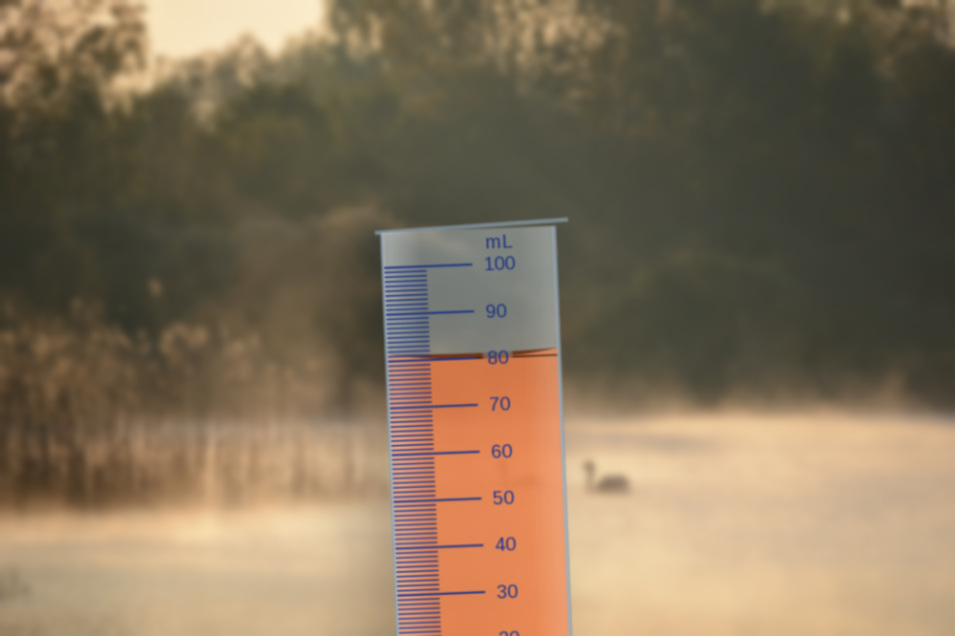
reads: value=80 unit=mL
